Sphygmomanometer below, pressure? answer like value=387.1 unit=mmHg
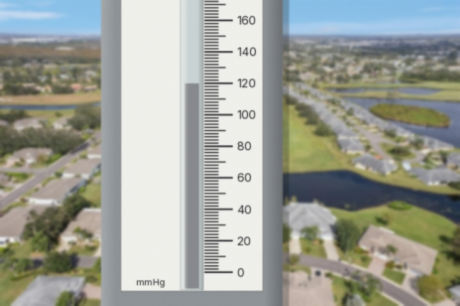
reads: value=120 unit=mmHg
